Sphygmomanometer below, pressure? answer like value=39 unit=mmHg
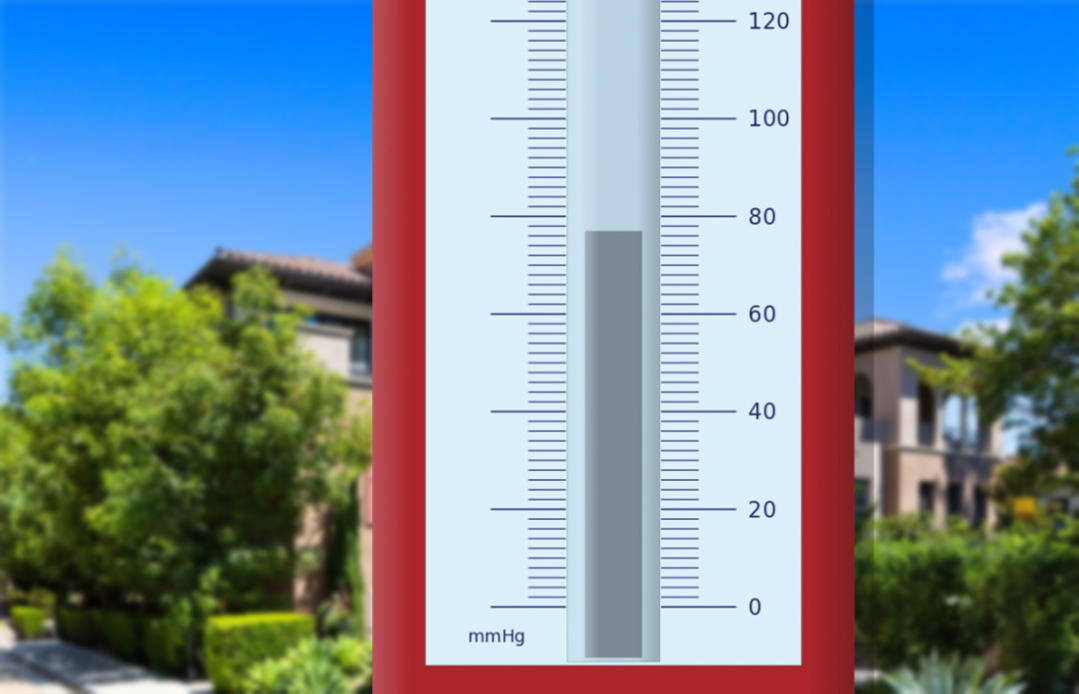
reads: value=77 unit=mmHg
